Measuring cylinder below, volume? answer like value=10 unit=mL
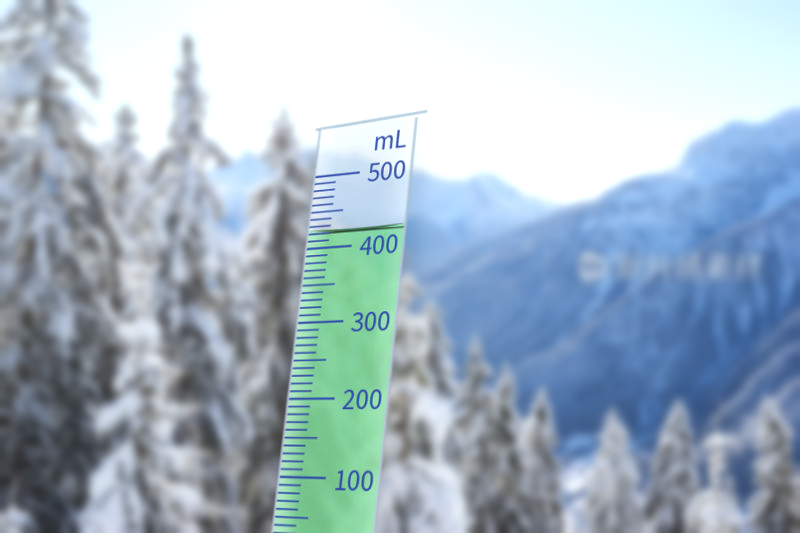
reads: value=420 unit=mL
